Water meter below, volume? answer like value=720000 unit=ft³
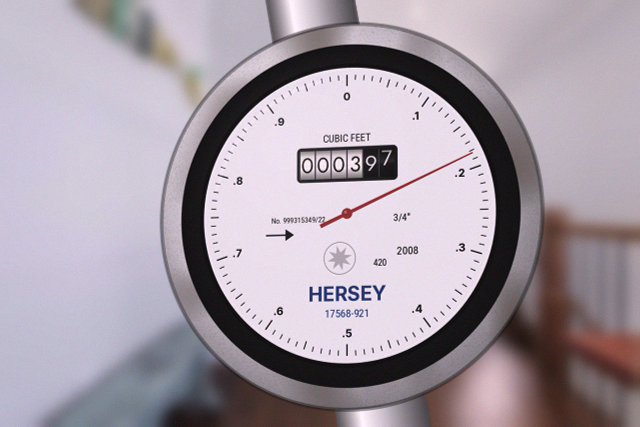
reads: value=397.18 unit=ft³
